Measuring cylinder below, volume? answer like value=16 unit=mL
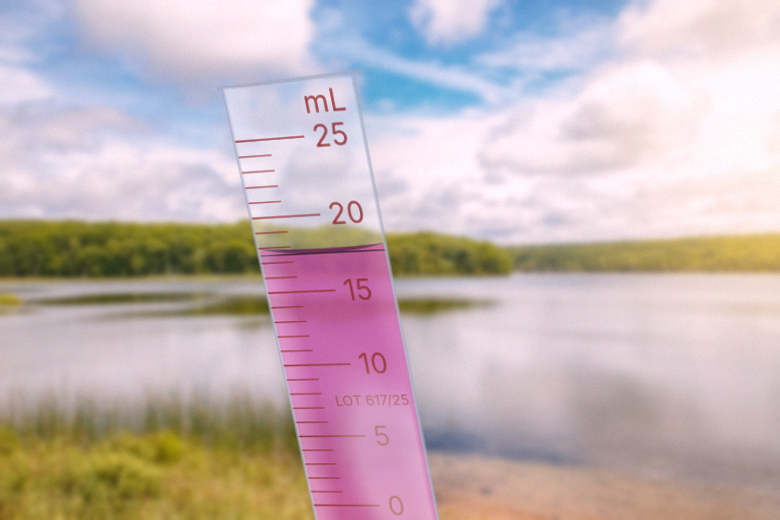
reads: value=17.5 unit=mL
